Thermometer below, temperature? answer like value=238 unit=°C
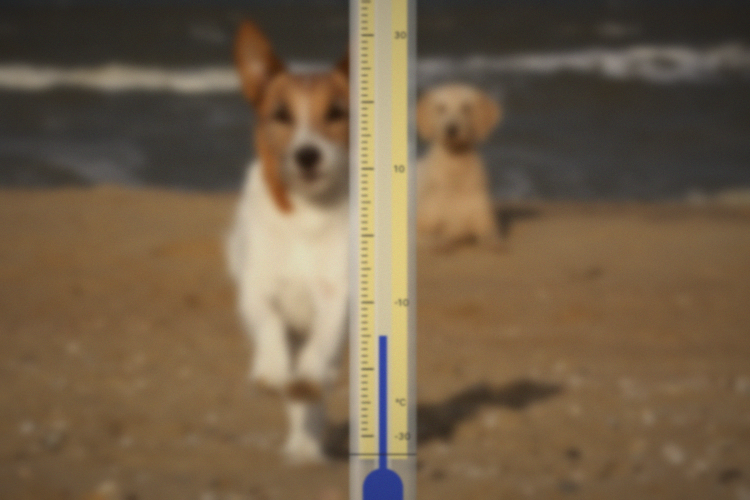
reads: value=-15 unit=°C
